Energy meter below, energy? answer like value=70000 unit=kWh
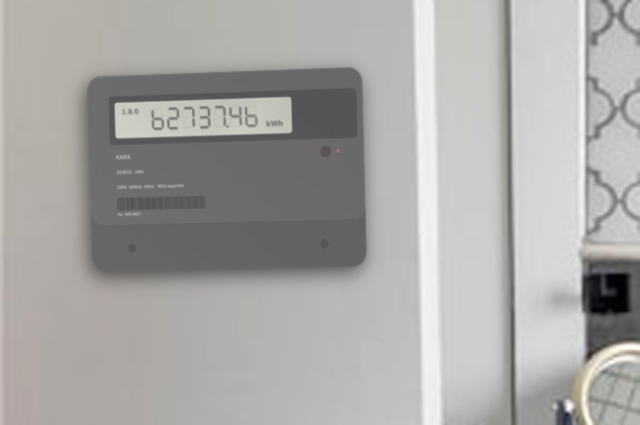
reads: value=62737.46 unit=kWh
